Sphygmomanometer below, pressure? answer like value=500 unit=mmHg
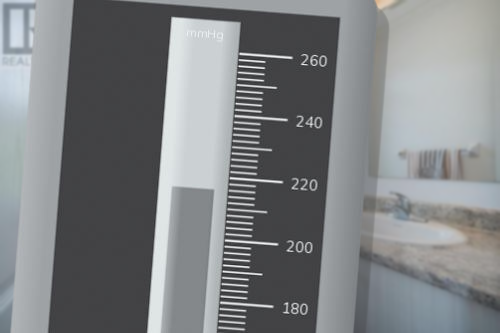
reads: value=216 unit=mmHg
